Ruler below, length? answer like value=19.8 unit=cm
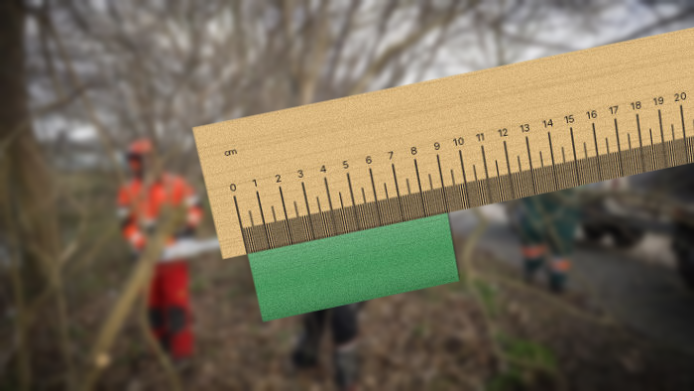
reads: value=9 unit=cm
